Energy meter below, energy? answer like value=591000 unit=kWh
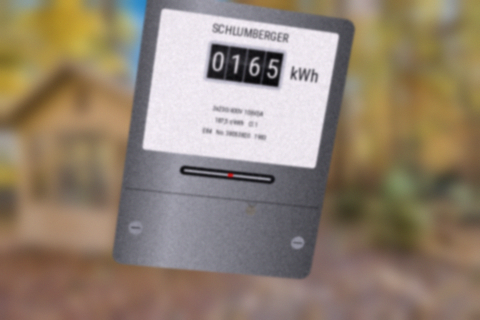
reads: value=165 unit=kWh
